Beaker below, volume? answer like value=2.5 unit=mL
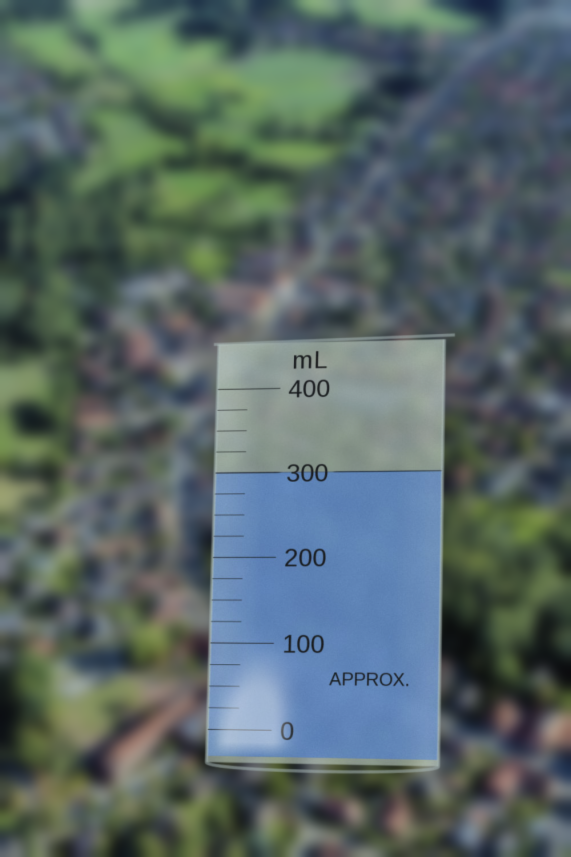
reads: value=300 unit=mL
